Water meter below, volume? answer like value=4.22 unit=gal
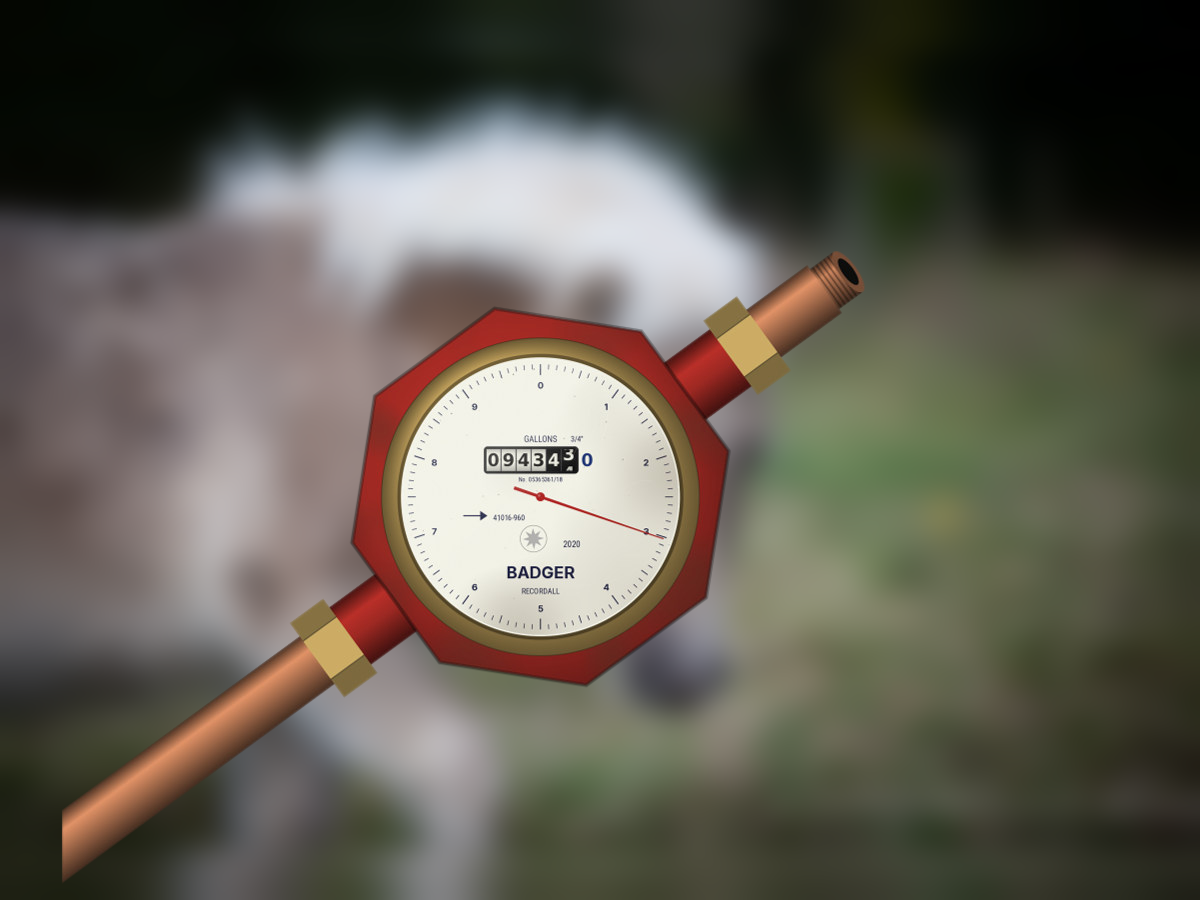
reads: value=943433.0 unit=gal
